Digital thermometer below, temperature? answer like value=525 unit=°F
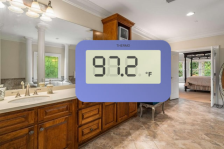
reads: value=97.2 unit=°F
